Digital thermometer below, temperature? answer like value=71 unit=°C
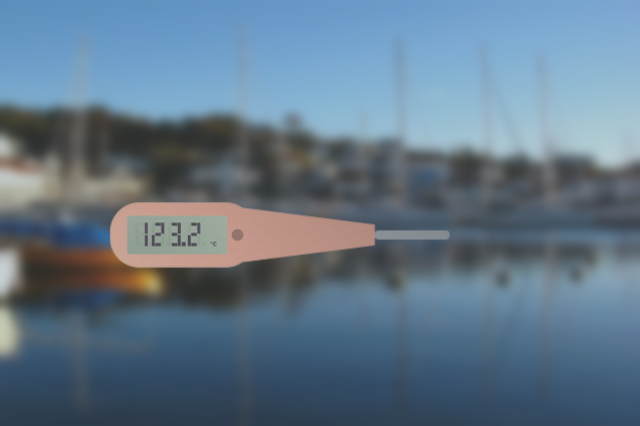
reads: value=123.2 unit=°C
